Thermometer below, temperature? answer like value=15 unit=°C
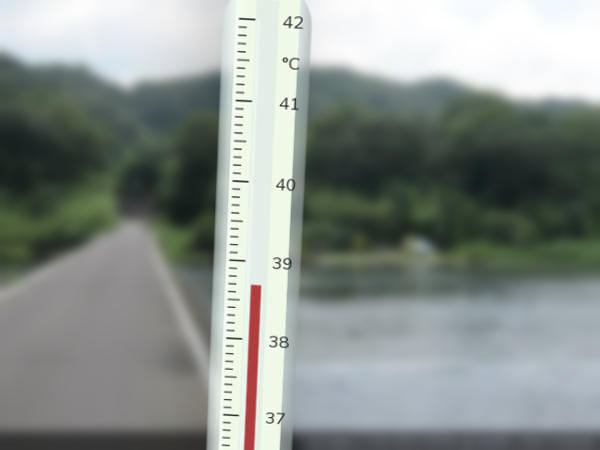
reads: value=38.7 unit=°C
